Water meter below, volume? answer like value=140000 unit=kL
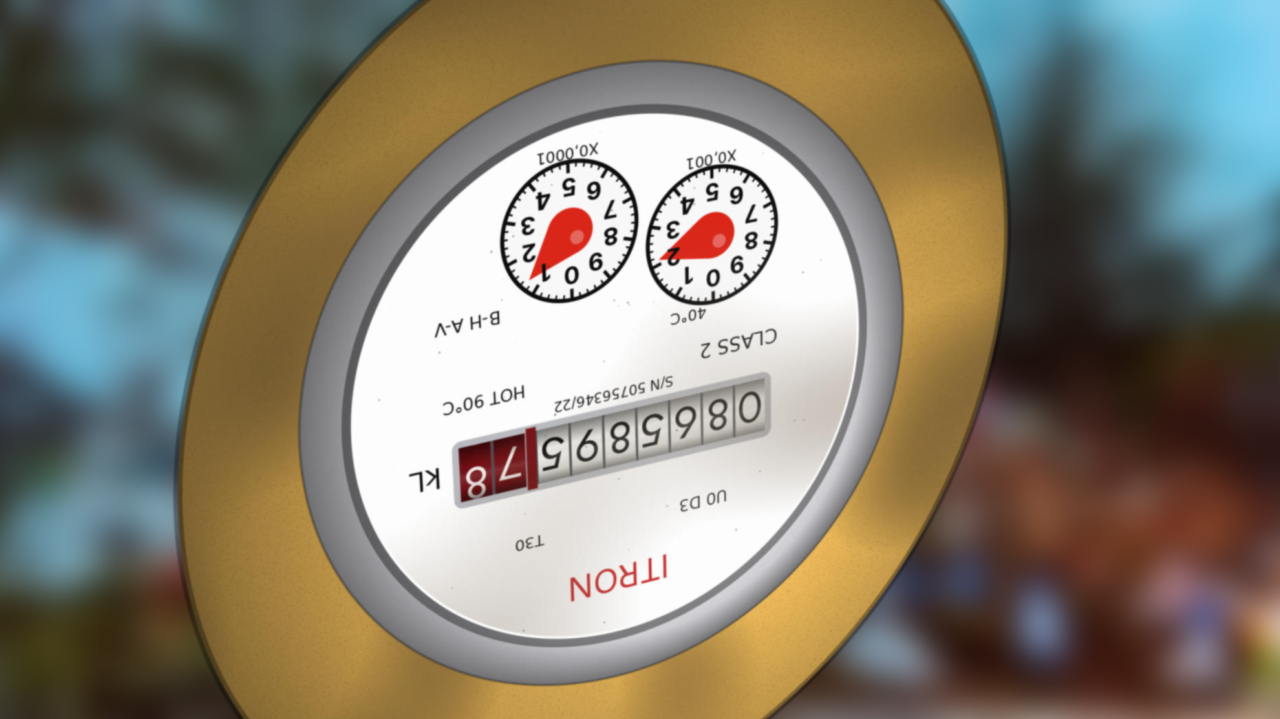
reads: value=865895.7821 unit=kL
